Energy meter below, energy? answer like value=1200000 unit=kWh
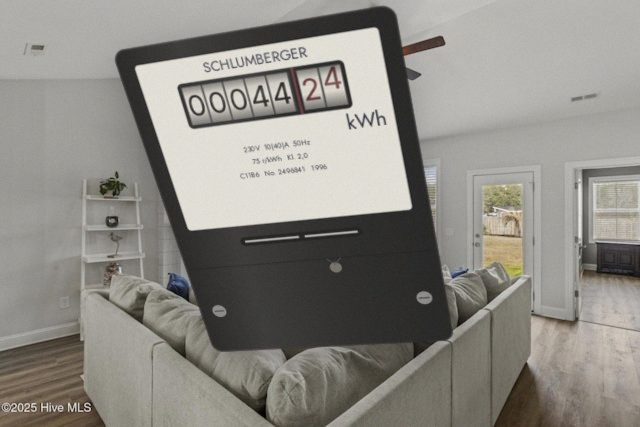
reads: value=44.24 unit=kWh
